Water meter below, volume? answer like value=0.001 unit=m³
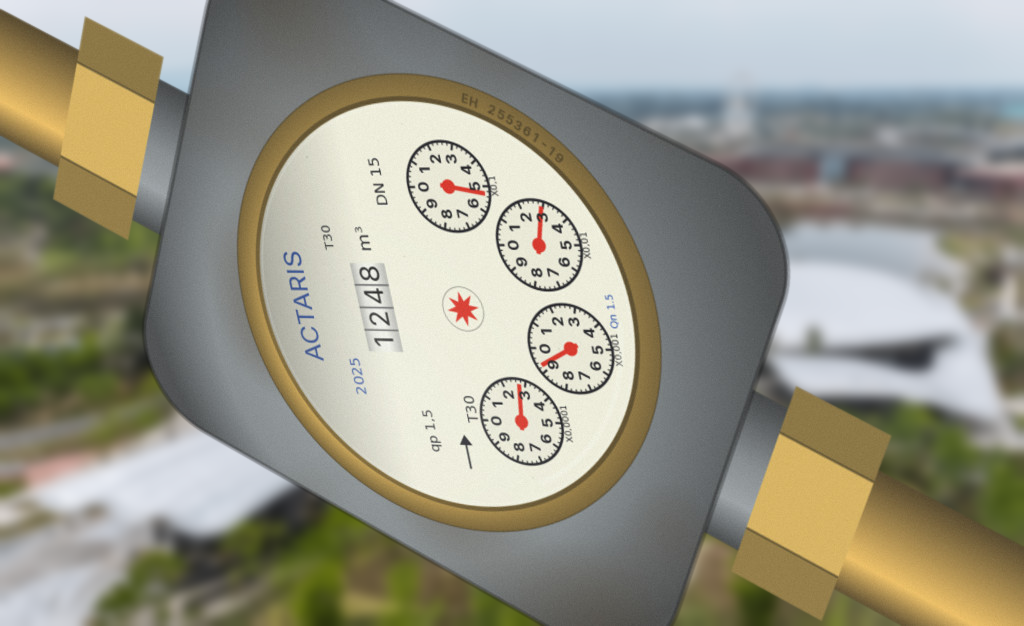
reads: value=1248.5292 unit=m³
